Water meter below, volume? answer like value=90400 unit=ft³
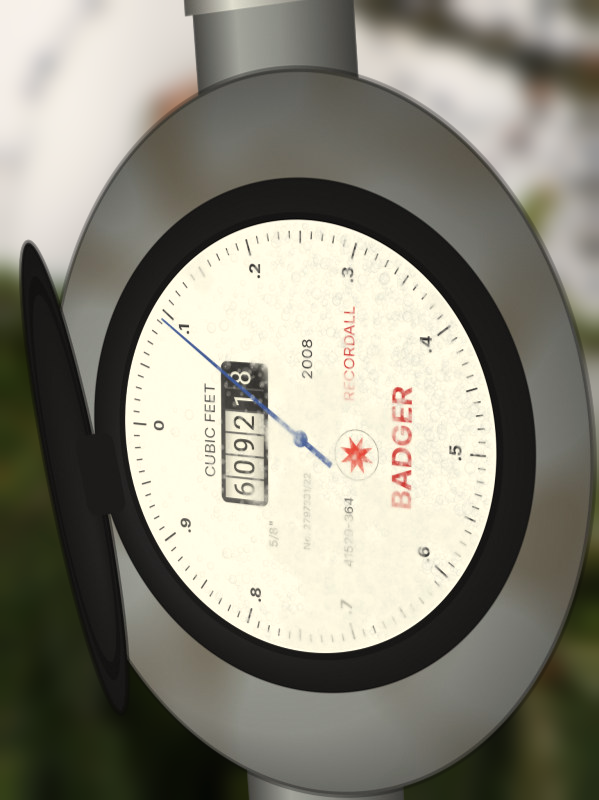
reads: value=609218.09 unit=ft³
